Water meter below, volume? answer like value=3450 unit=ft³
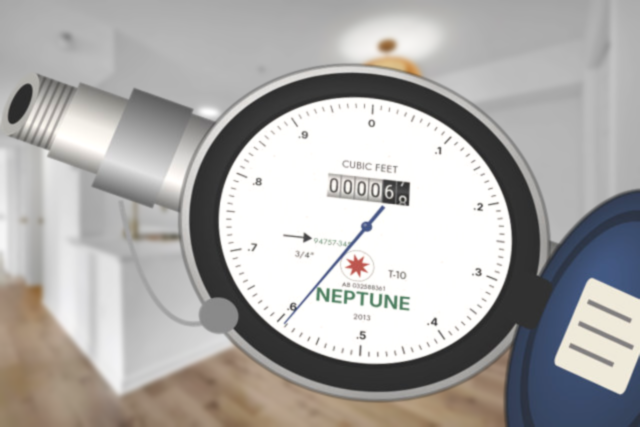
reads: value=67.59 unit=ft³
